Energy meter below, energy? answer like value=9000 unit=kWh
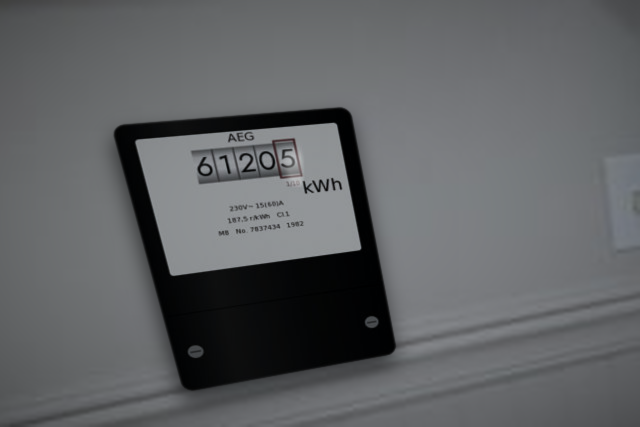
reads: value=6120.5 unit=kWh
